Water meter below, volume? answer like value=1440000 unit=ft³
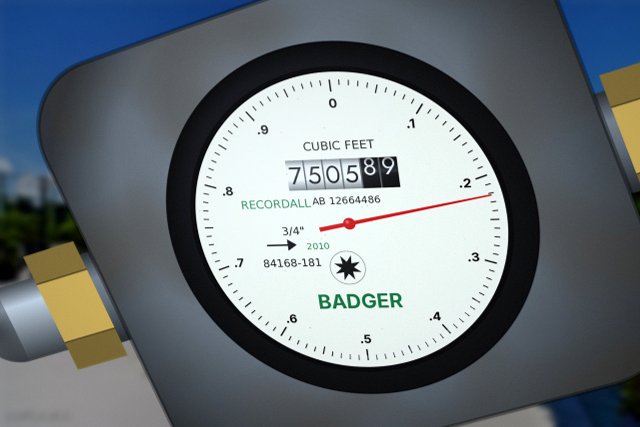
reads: value=750589.22 unit=ft³
